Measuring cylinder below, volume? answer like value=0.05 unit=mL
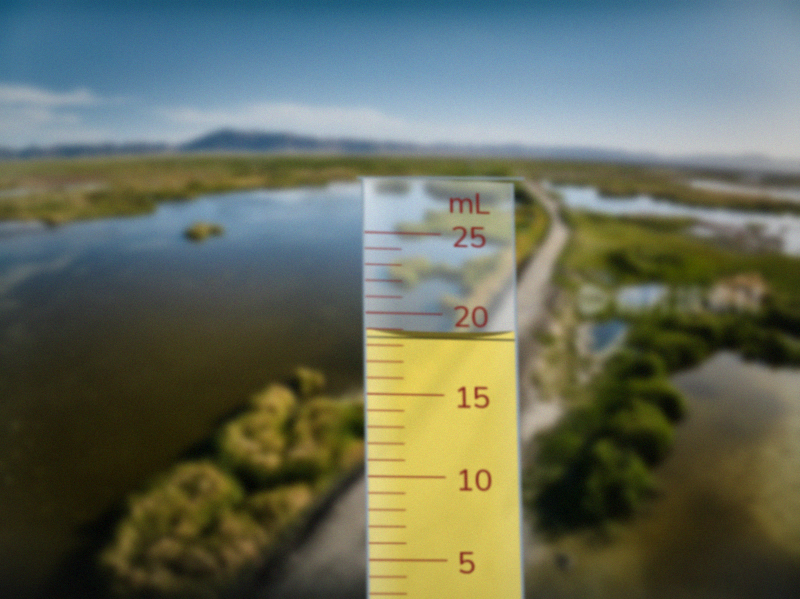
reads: value=18.5 unit=mL
